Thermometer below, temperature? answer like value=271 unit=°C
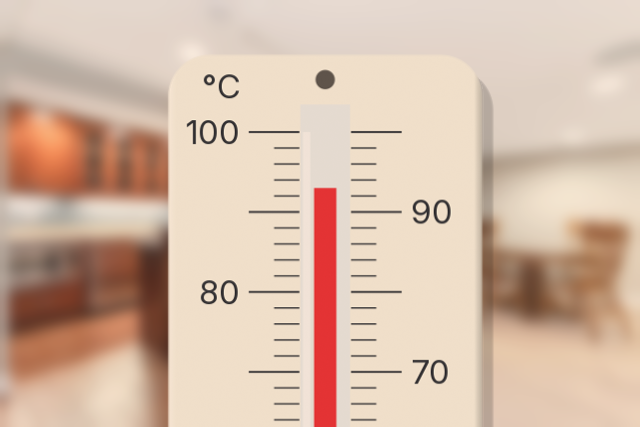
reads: value=93 unit=°C
